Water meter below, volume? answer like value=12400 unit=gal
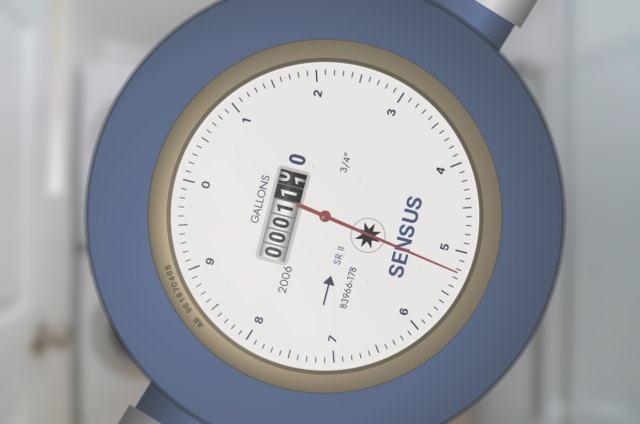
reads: value=1105.2 unit=gal
